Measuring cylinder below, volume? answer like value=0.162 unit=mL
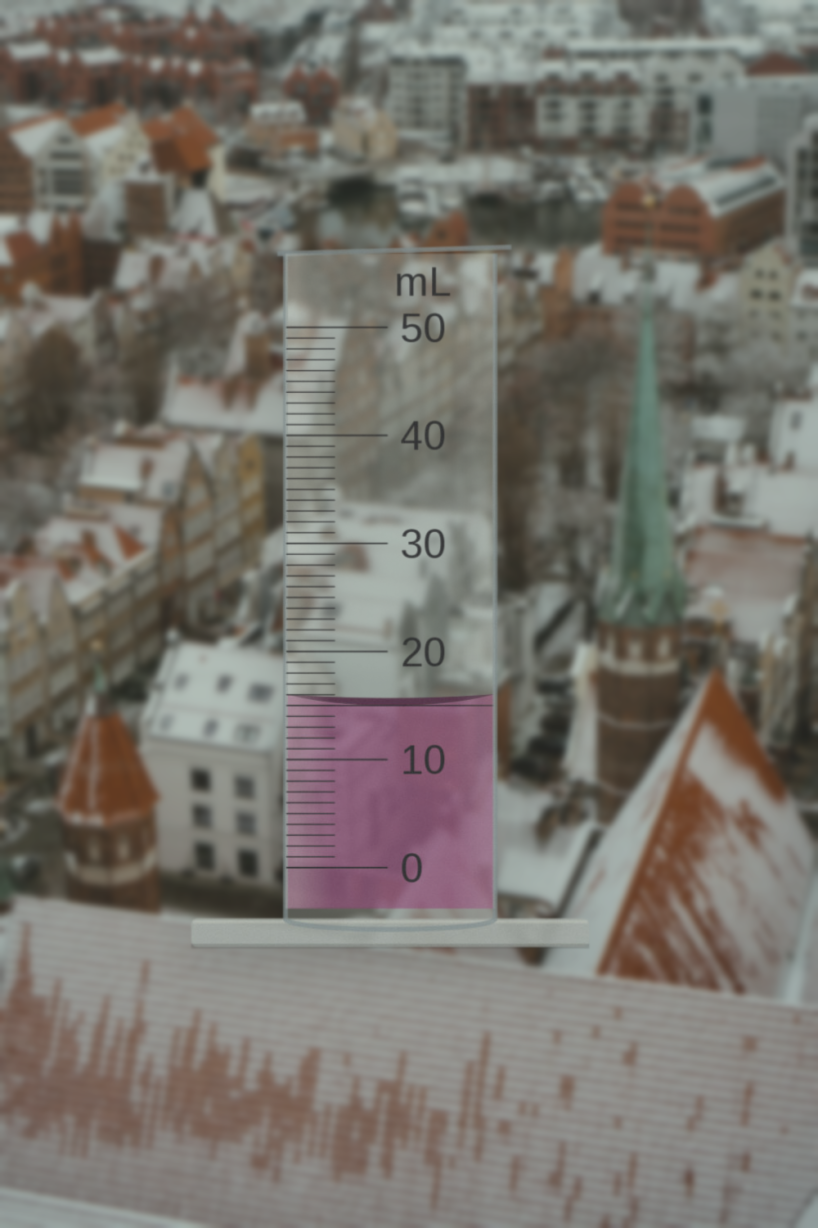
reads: value=15 unit=mL
